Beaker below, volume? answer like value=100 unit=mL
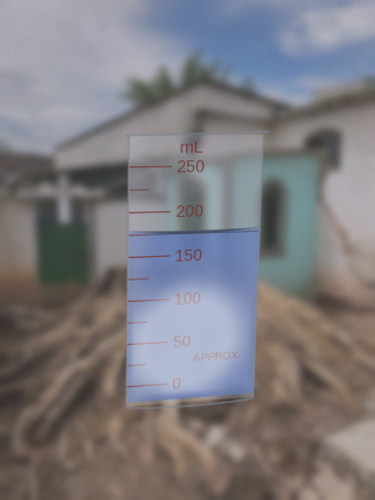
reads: value=175 unit=mL
